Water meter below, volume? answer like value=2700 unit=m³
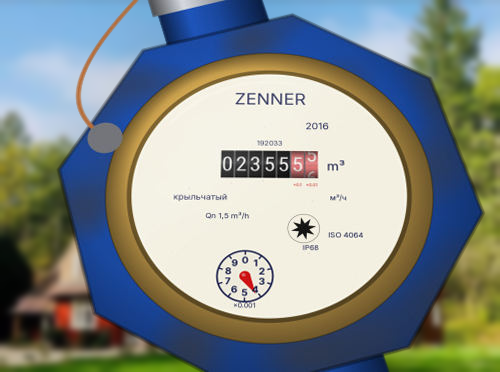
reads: value=2355.554 unit=m³
